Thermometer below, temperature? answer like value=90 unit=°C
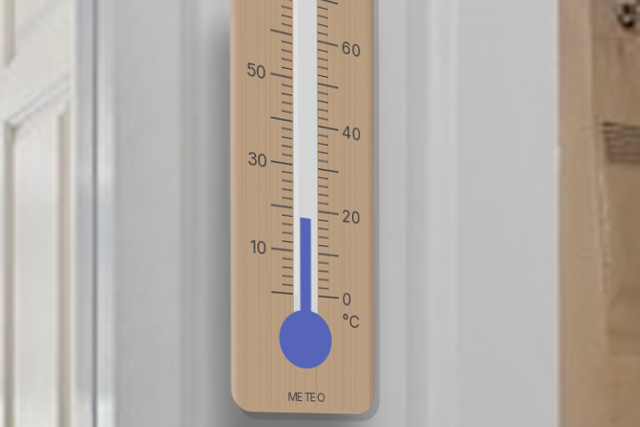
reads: value=18 unit=°C
